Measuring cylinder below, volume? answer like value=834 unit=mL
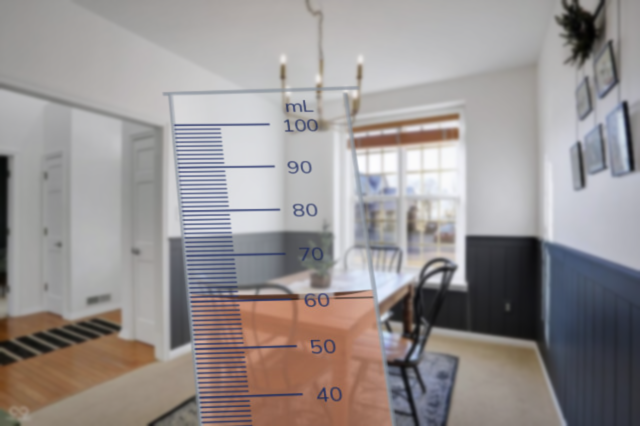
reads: value=60 unit=mL
